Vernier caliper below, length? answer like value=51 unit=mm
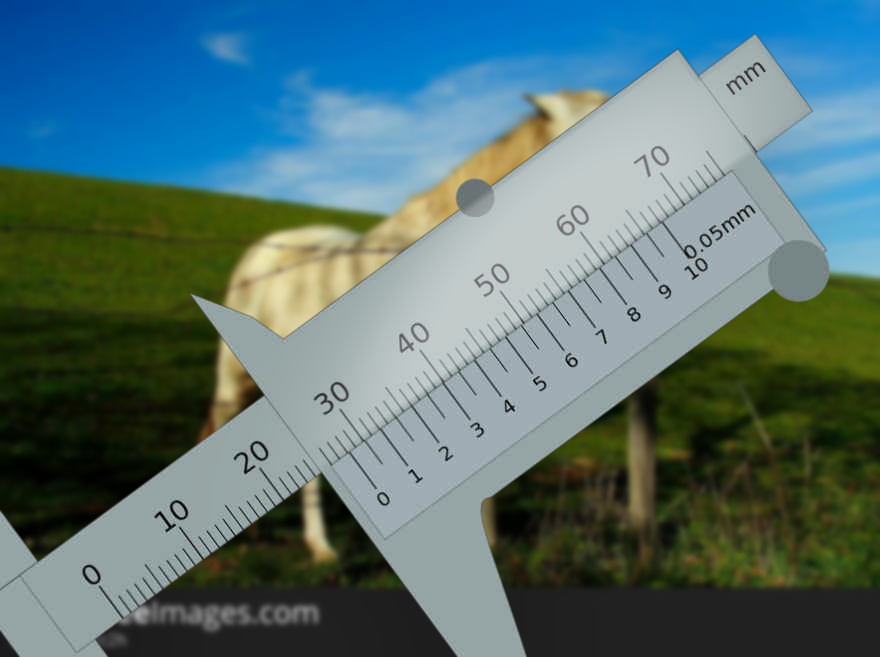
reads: value=28.2 unit=mm
